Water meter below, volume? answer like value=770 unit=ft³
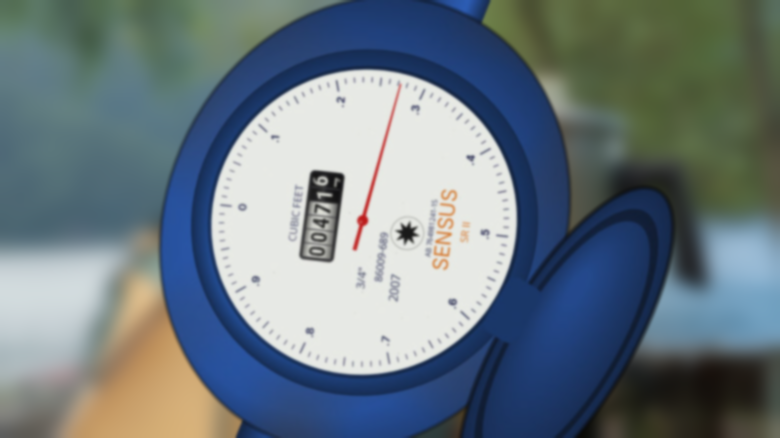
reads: value=4716.27 unit=ft³
